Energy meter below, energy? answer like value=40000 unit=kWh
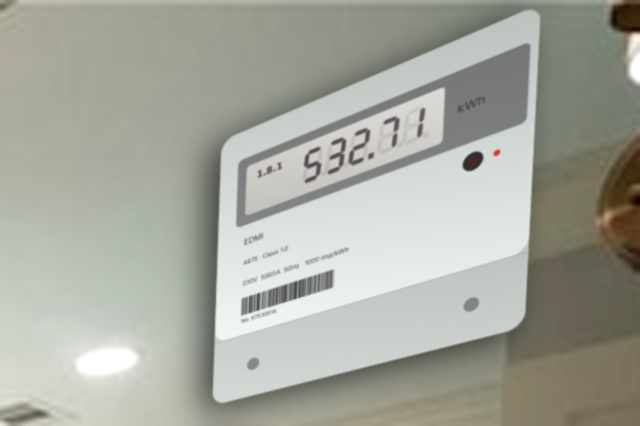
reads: value=532.71 unit=kWh
